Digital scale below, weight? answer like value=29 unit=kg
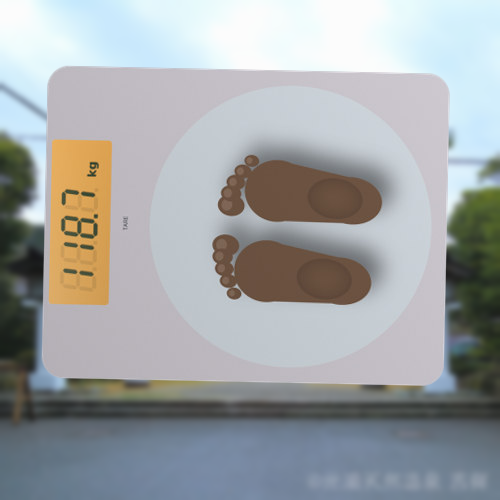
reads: value=118.7 unit=kg
